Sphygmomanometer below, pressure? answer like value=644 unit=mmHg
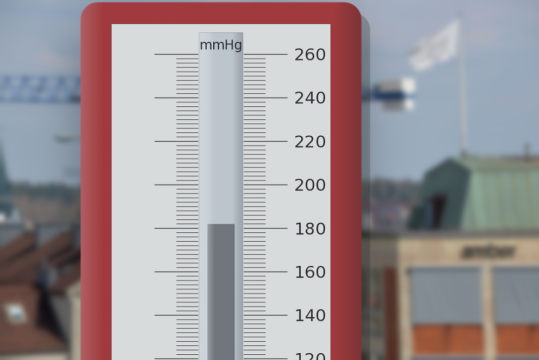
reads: value=182 unit=mmHg
